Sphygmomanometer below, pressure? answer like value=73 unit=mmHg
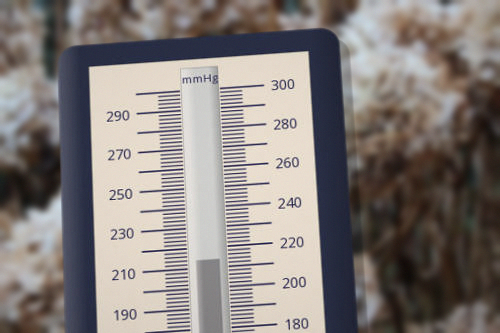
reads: value=214 unit=mmHg
